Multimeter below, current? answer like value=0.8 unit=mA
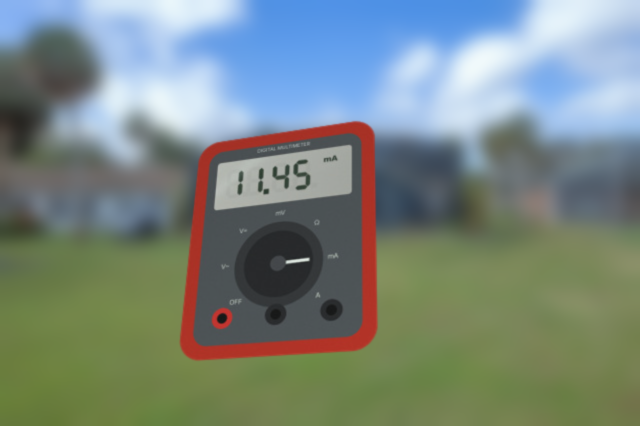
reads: value=11.45 unit=mA
